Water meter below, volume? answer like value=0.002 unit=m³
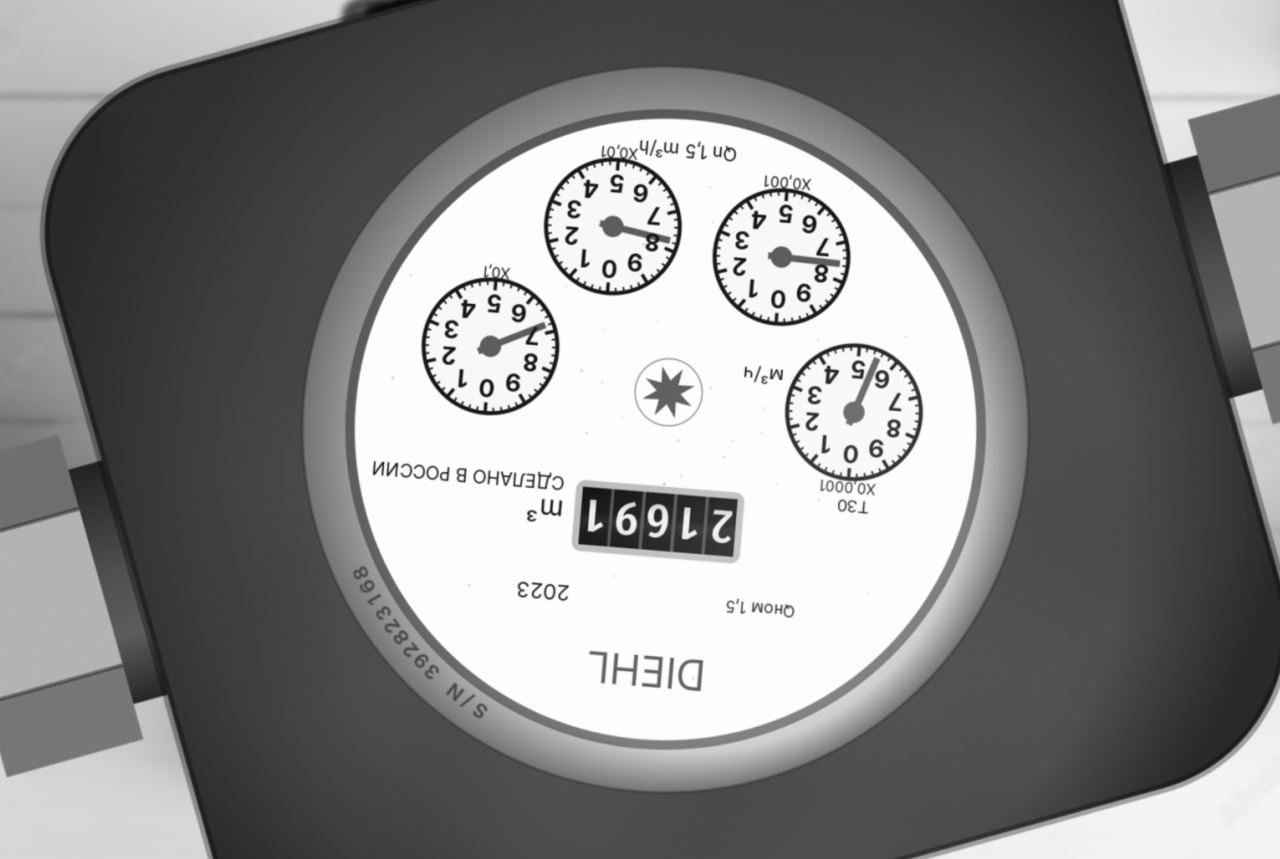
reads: value=21691.6775 unit=m³
